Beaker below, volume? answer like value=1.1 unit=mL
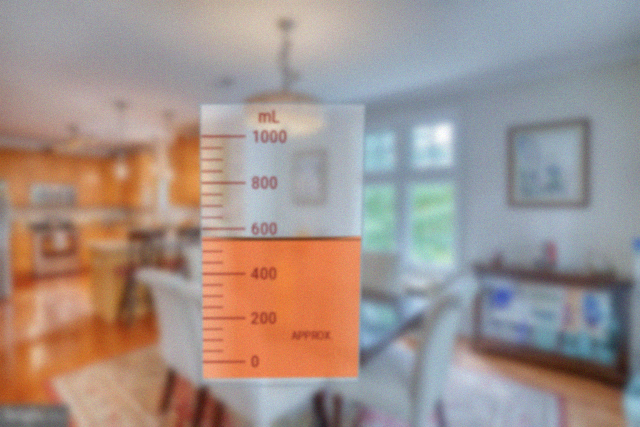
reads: value=550 unit=mL
